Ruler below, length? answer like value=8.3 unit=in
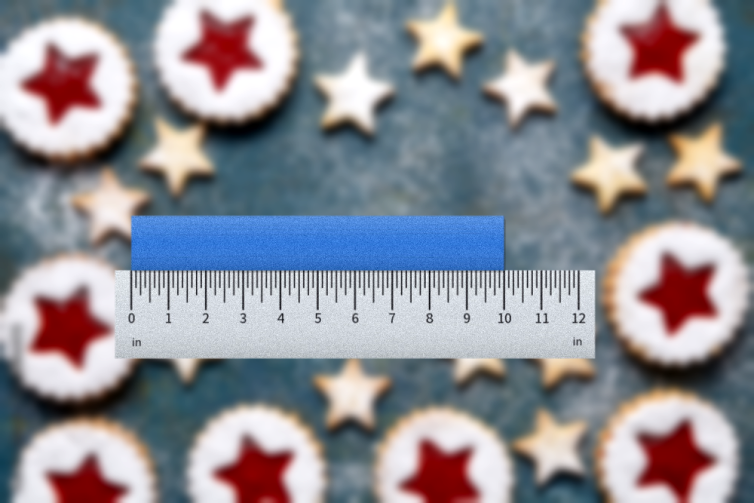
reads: value=10 unit=in
